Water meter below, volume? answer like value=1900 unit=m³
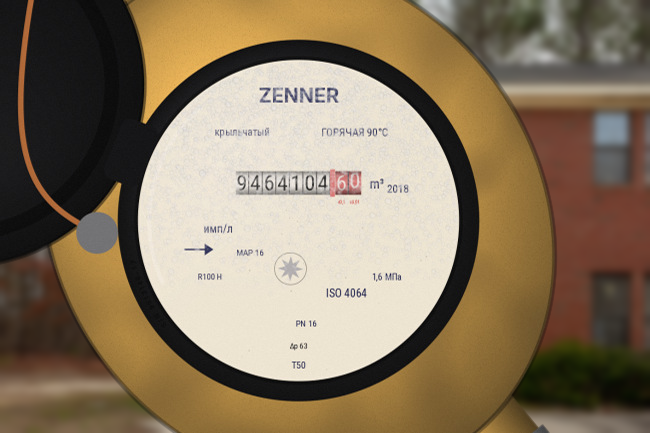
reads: value=9464104.60 unit=m³
